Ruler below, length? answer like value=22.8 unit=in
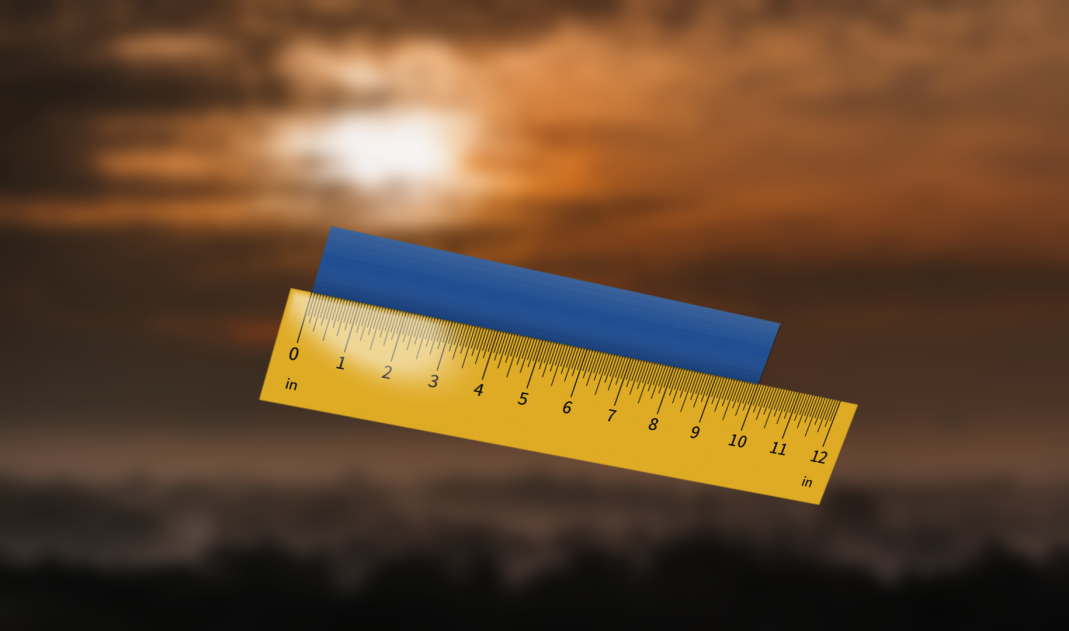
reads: value=10 unit=in
